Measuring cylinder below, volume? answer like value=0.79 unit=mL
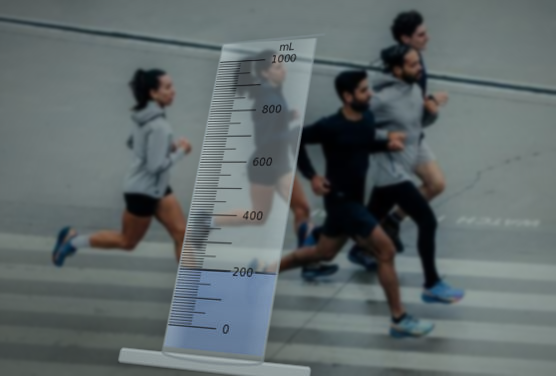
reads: value=200 unit=mL
